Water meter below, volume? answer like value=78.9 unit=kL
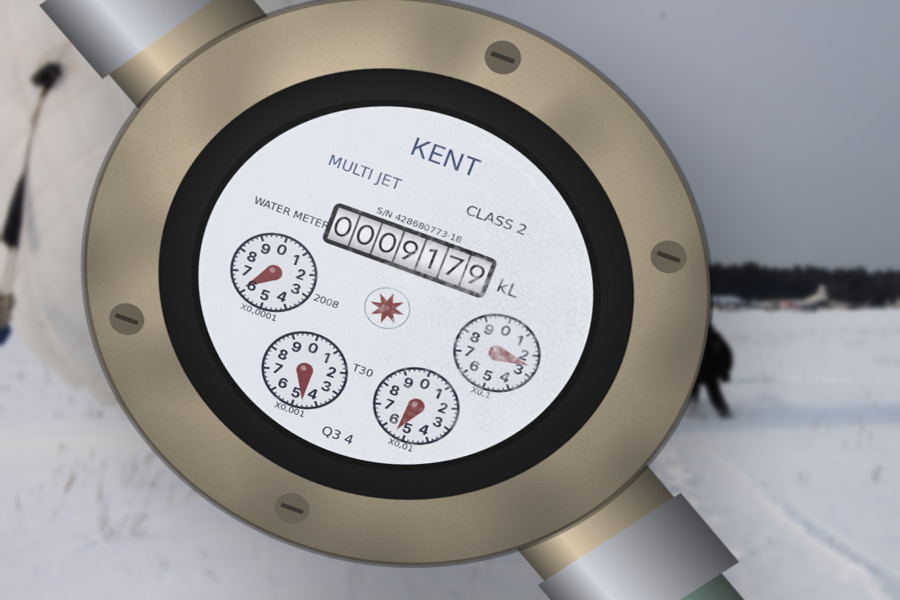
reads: value=9179.2546 unit=kL
